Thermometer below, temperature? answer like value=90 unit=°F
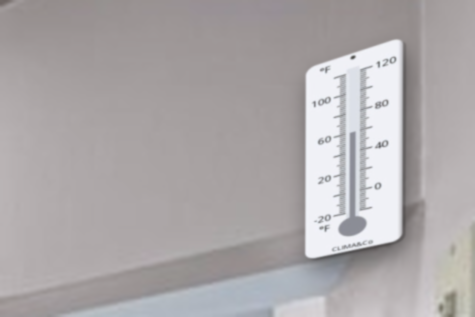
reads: value=60 unit=°F
